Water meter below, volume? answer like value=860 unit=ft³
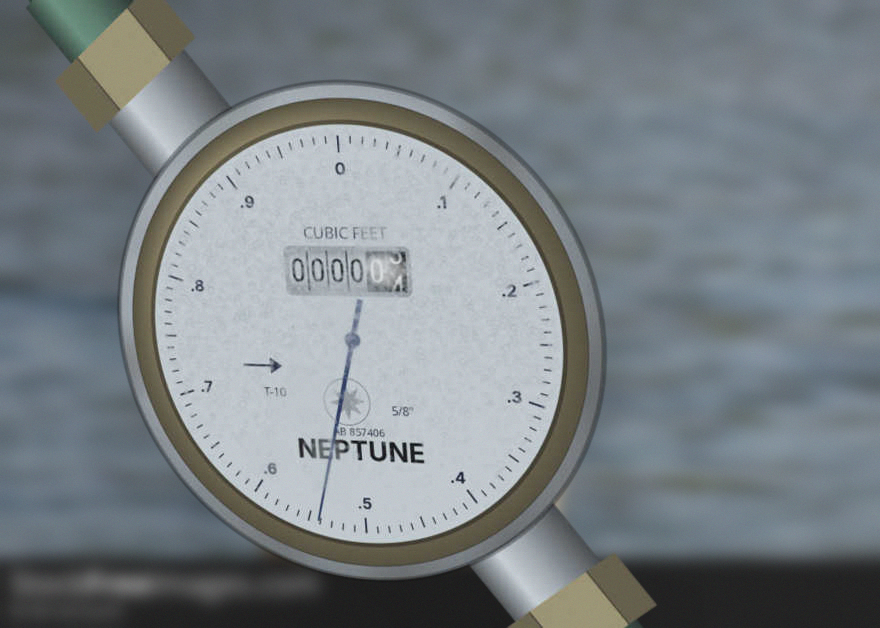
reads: value=3.54 unit=ft³
